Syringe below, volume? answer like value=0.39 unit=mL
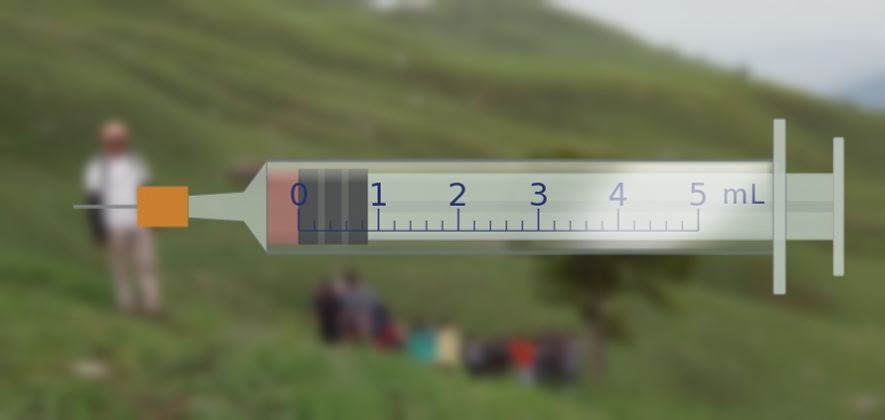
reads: value=0 unit=mL
